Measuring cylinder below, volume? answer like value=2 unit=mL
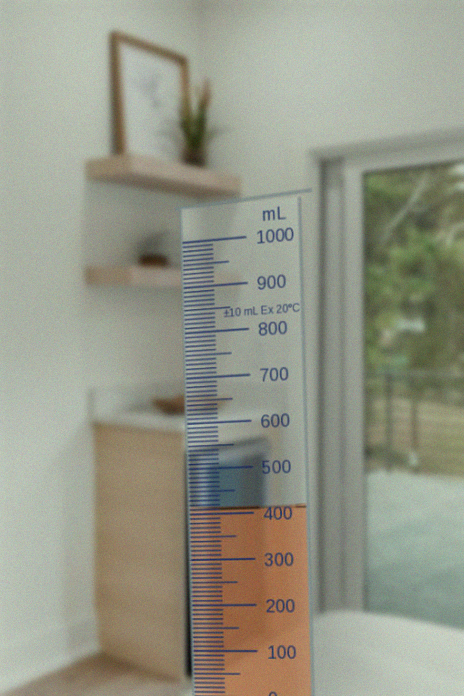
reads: value=410 unit=mL
